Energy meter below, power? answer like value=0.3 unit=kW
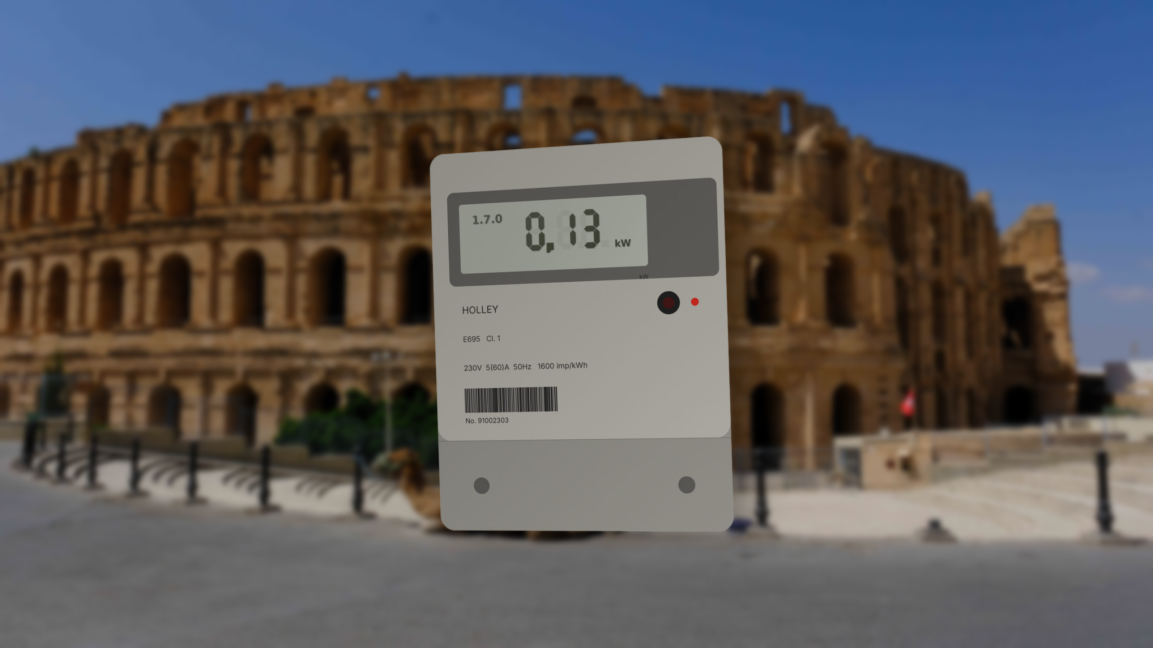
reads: value=0.13 unit=kW
